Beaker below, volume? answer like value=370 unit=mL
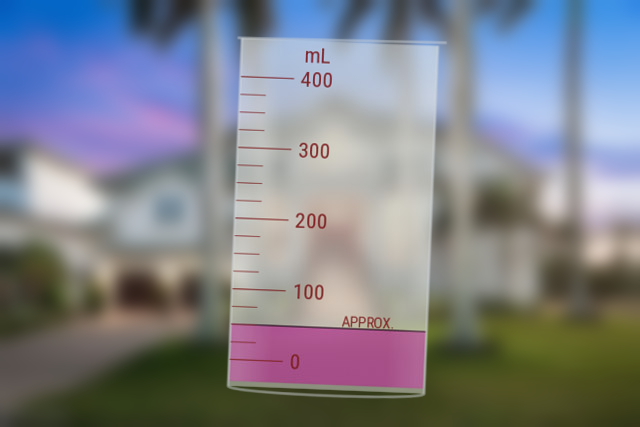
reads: value=50 unit=mL
